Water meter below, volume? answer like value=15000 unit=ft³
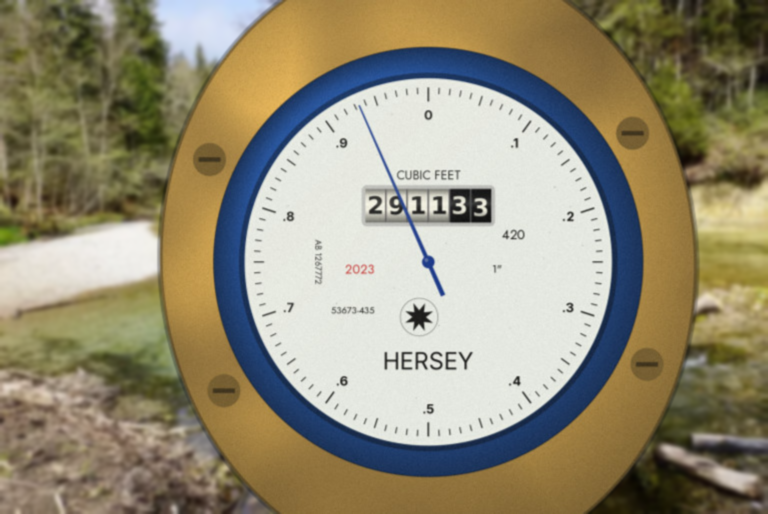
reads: value=291132.93 unit=ft³
